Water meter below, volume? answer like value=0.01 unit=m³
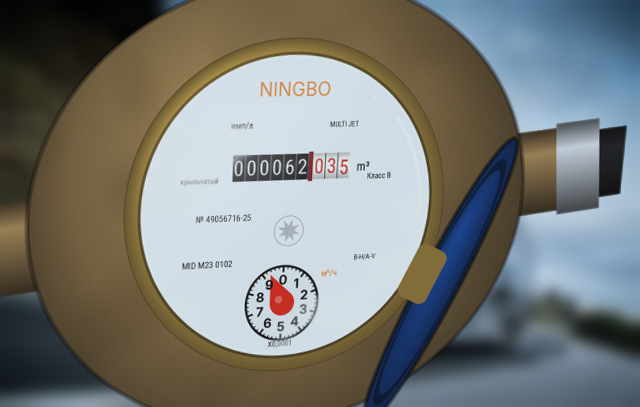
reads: value=62.0349 unit=m³
